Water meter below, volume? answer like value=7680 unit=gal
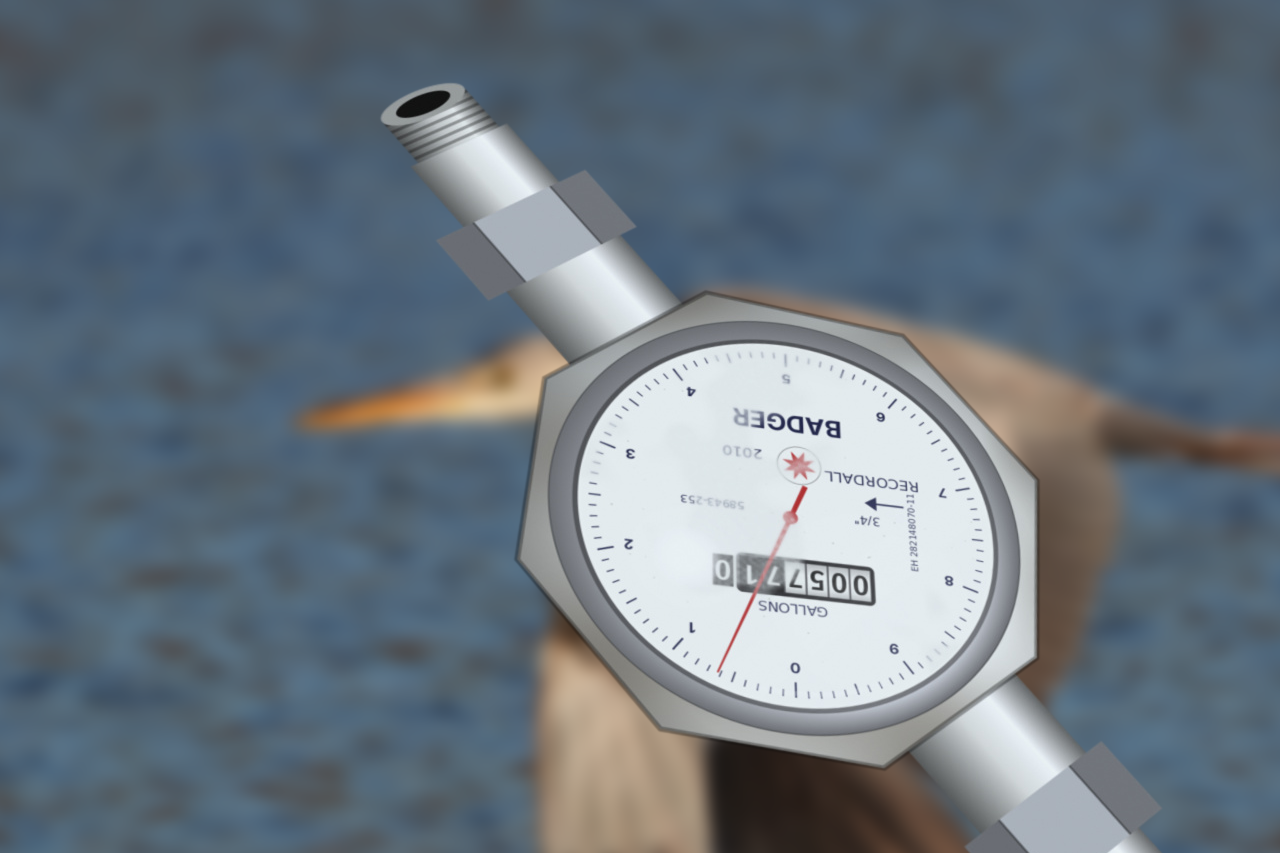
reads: value=57710.6 unit=gal
